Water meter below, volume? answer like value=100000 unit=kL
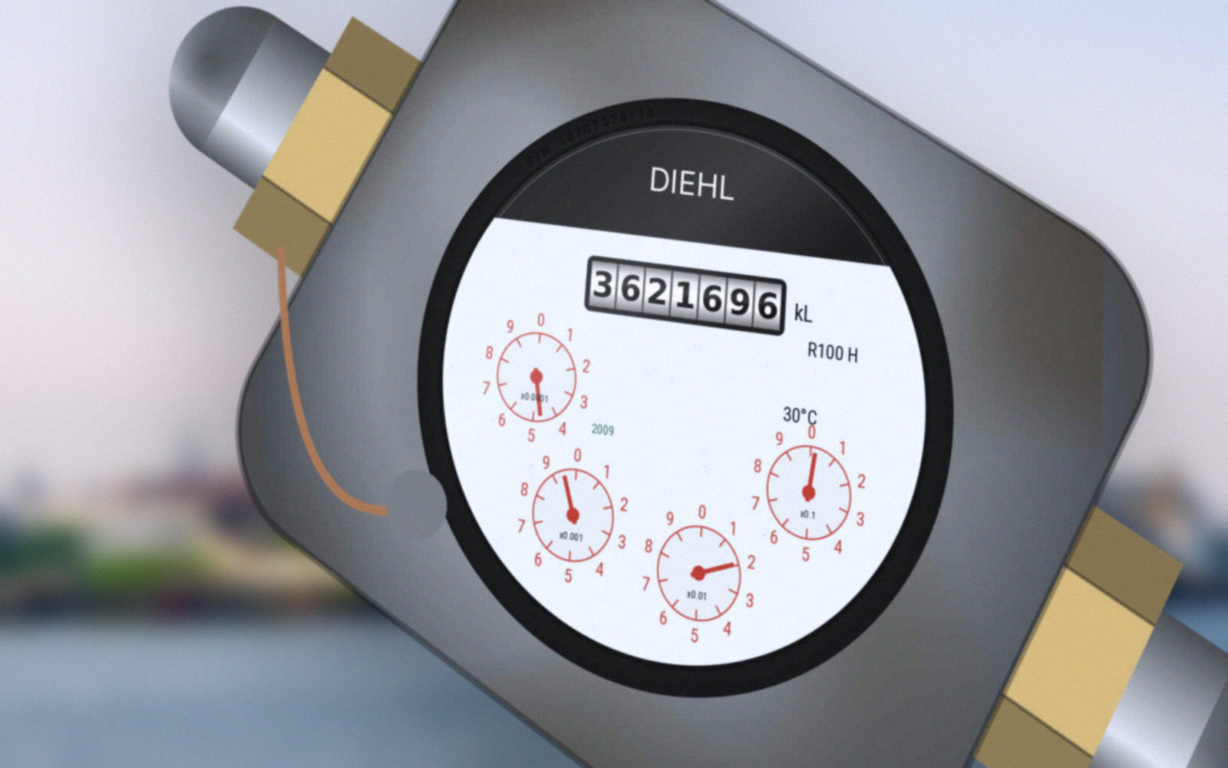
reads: value=3621696.0194 unit=kL
